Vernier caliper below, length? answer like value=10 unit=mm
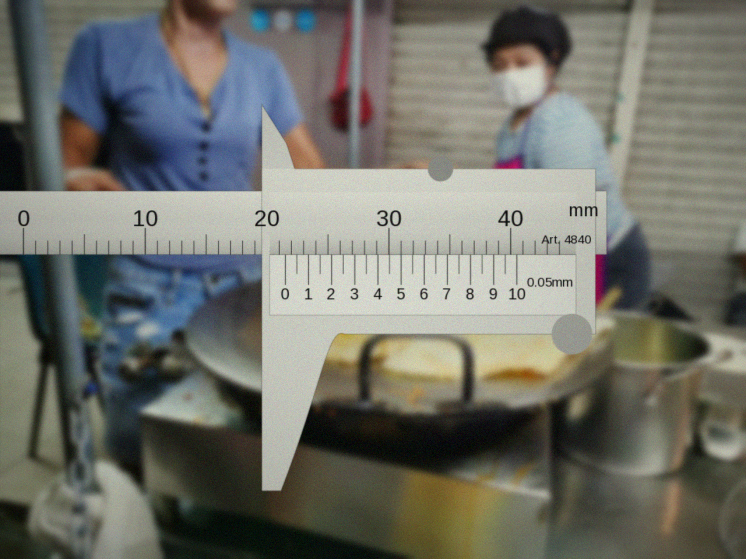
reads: value=21.5 unit=mm
